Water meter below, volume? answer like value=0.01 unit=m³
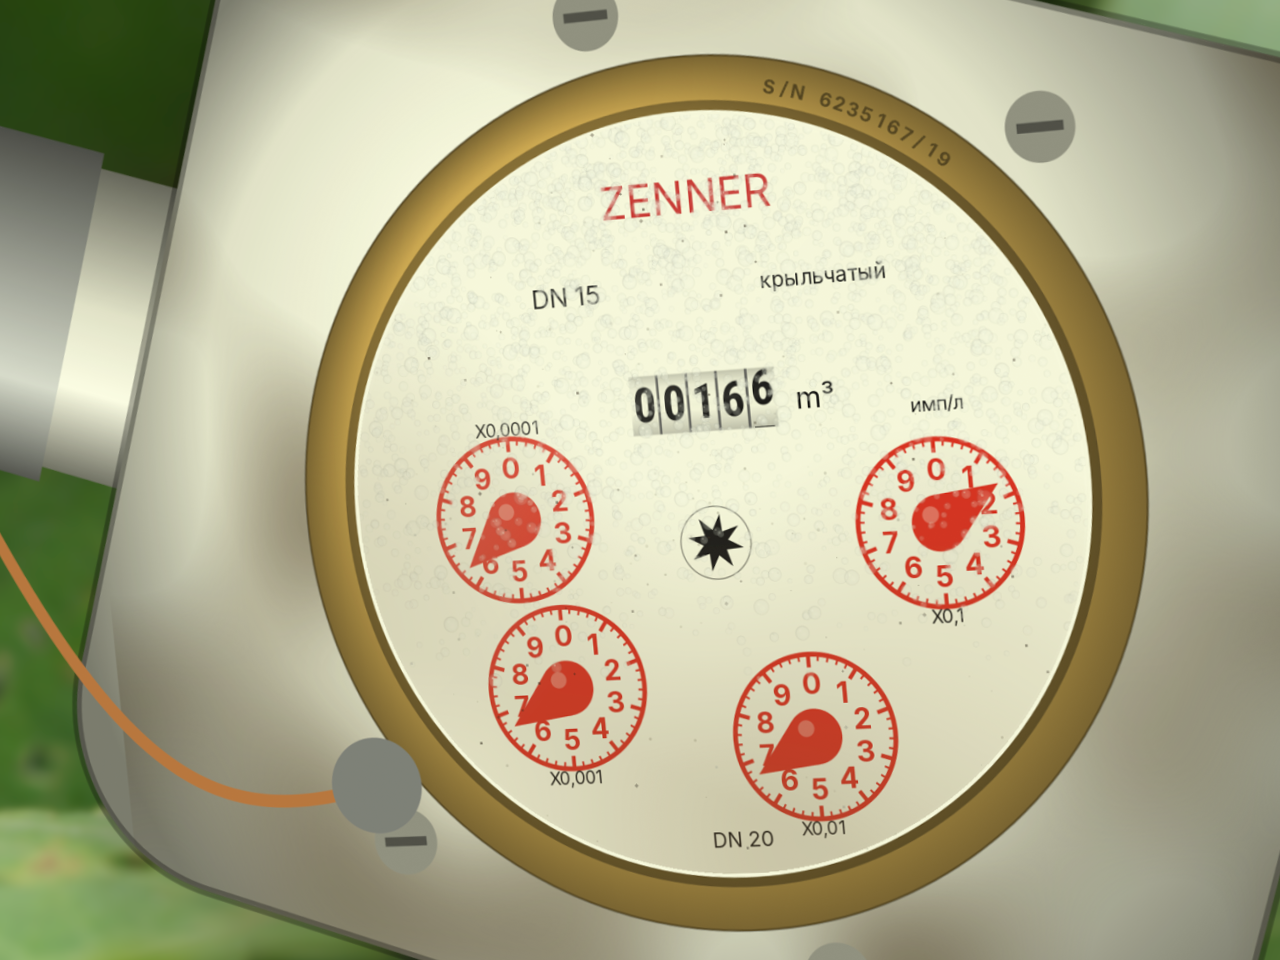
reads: value=166.1666 unit=m³
